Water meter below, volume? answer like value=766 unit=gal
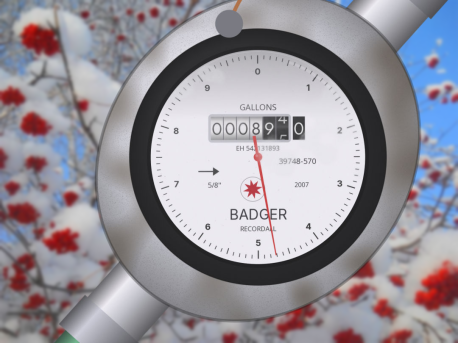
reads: value=8944.7 unit=gal
